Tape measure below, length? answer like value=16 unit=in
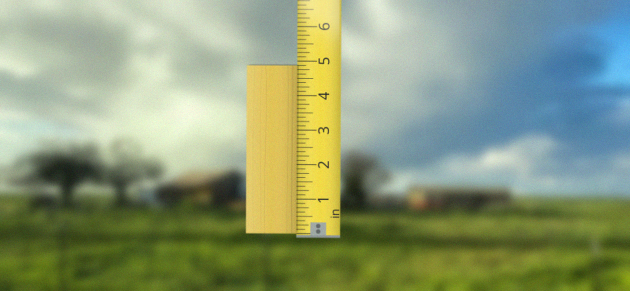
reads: value=4.875 unit=in
